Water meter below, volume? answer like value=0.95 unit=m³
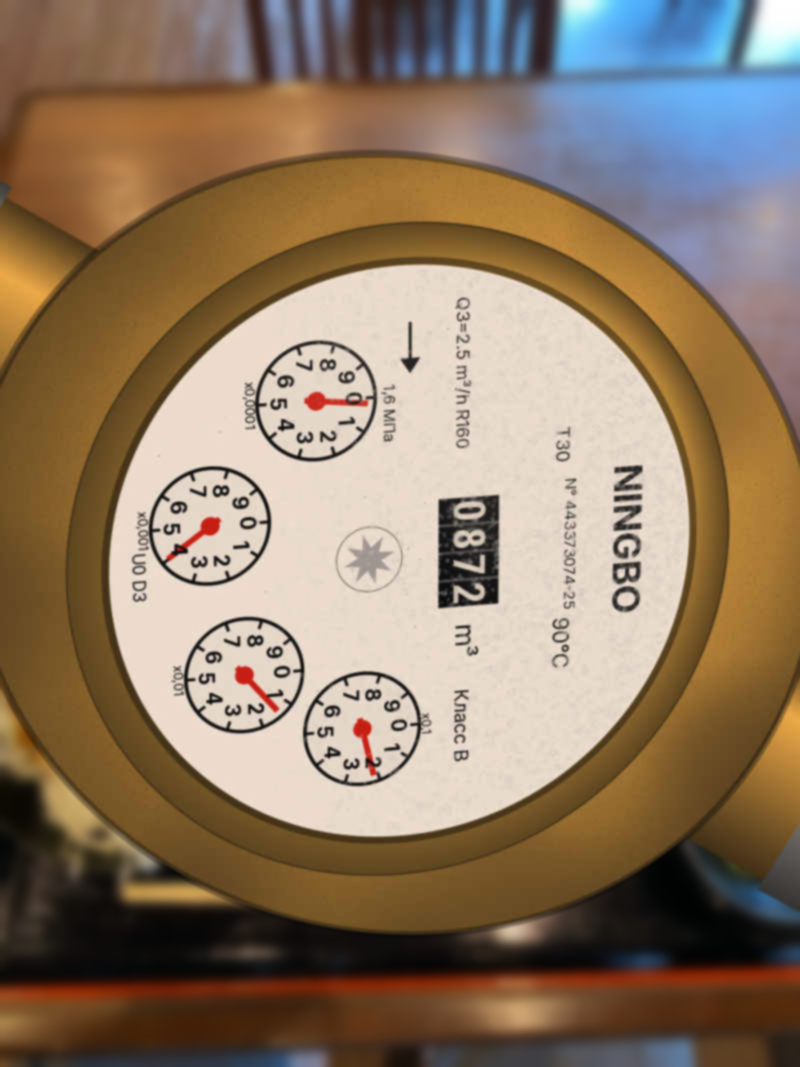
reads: value=872.2140 unit=m³
